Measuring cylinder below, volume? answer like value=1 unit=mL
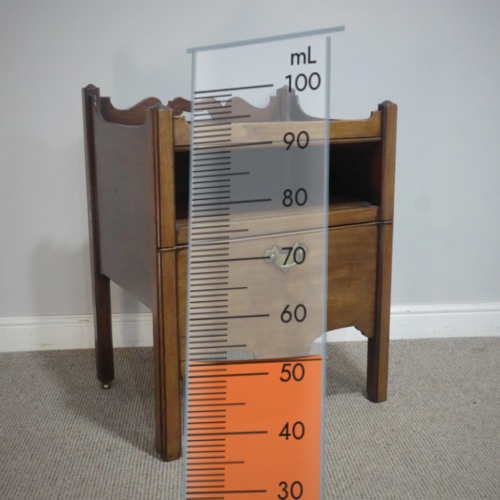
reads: value=52 unit=mL
